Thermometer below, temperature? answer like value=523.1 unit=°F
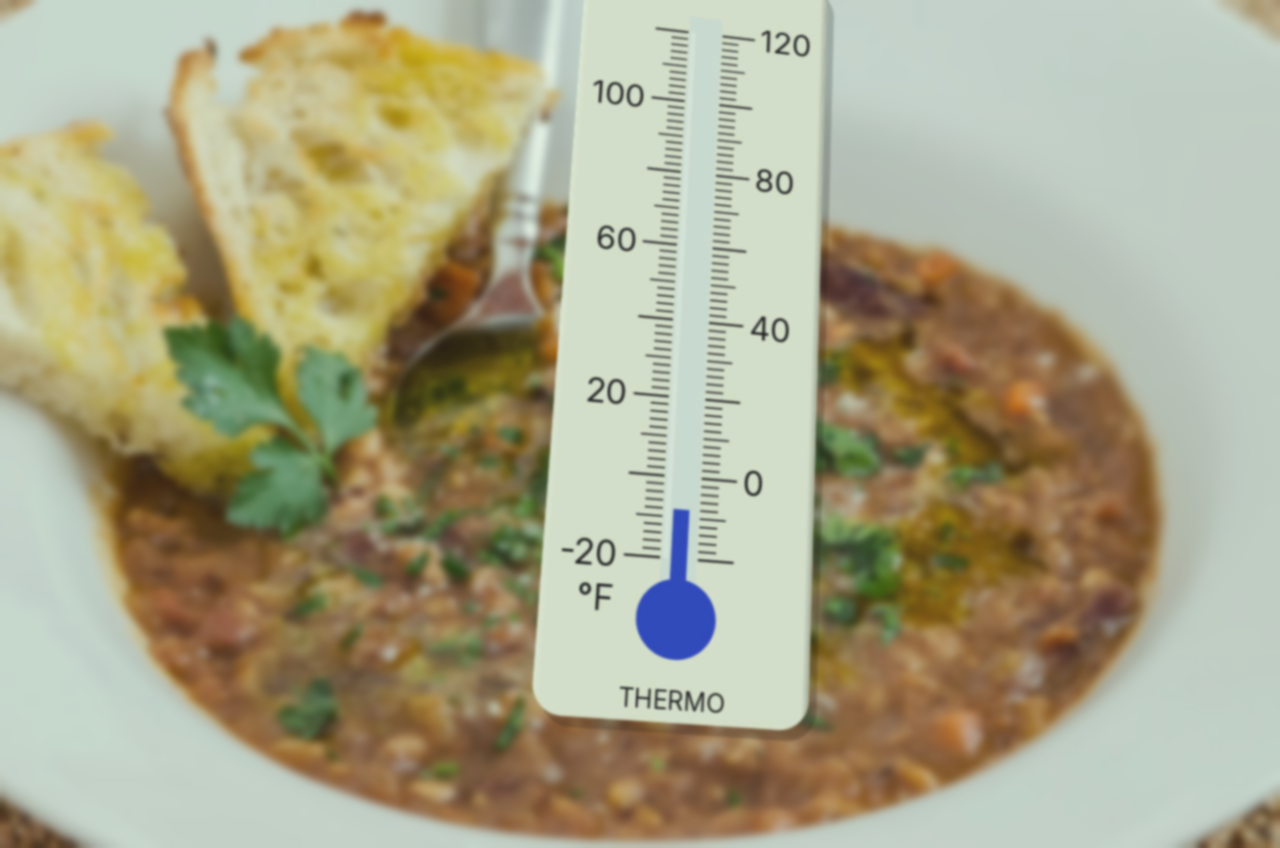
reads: value=-8 unit=°F
